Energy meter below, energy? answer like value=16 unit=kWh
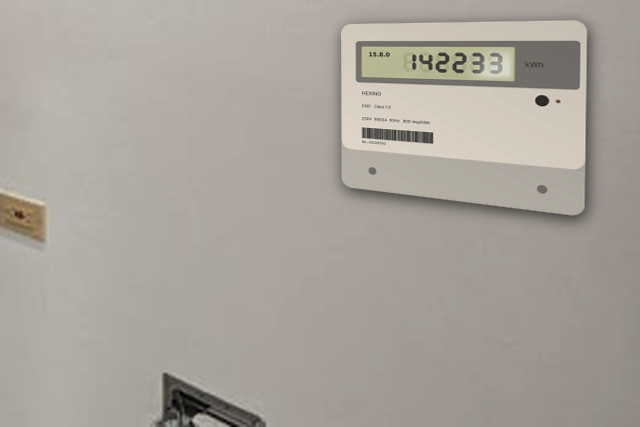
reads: value=142233 unit=kWh
